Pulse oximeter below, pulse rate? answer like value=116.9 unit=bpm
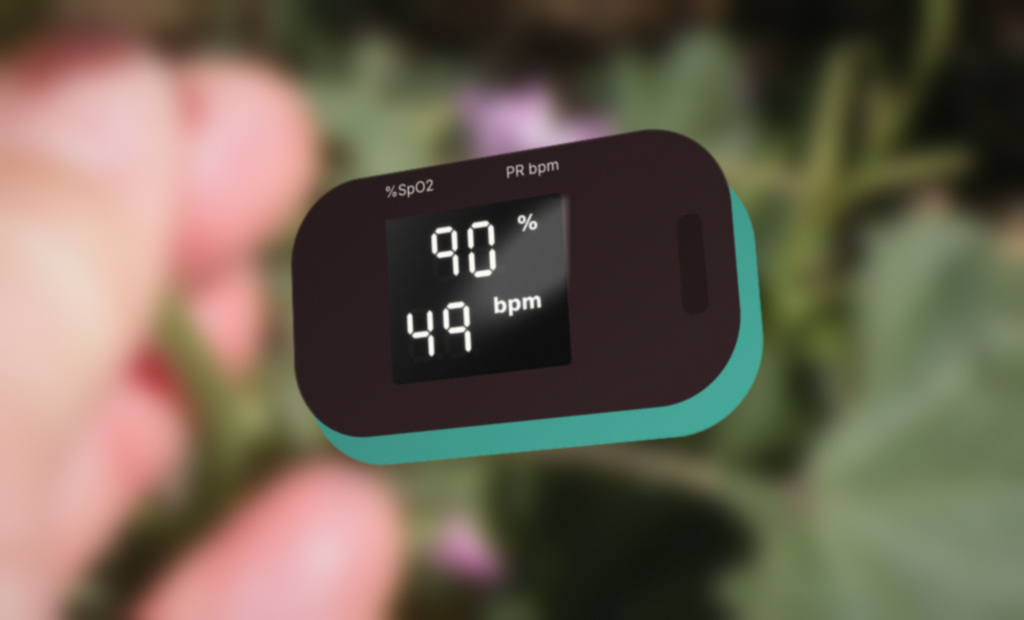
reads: value=49 unit=bpm
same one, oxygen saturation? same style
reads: value=90 unit=%
